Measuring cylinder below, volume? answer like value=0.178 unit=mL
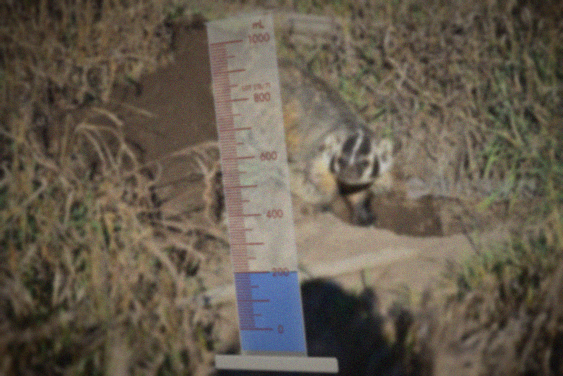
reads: value=200 unit=mL
